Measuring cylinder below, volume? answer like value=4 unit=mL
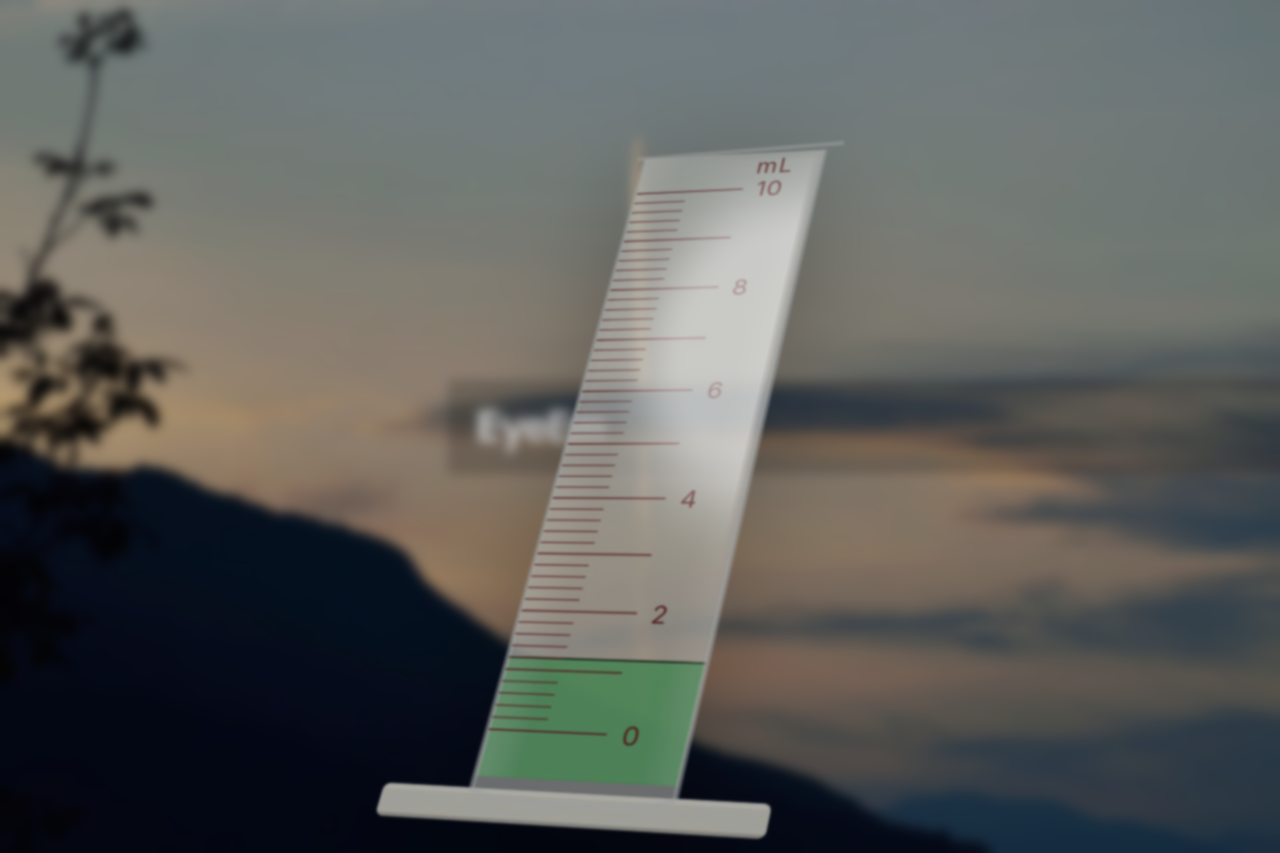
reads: value=1.2 unit=mL
